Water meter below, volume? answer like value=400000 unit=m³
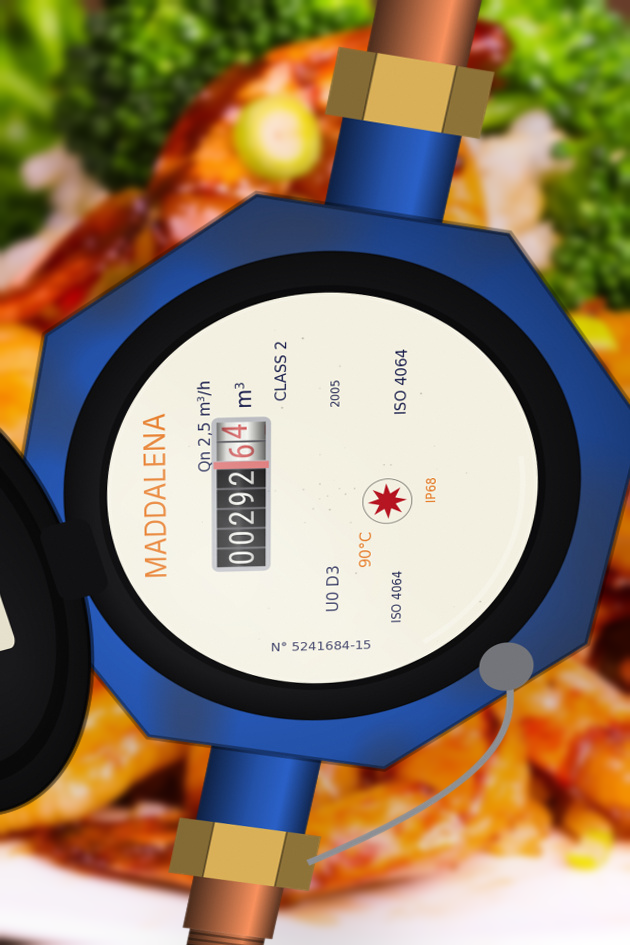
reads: value=292.64 unit=m³
